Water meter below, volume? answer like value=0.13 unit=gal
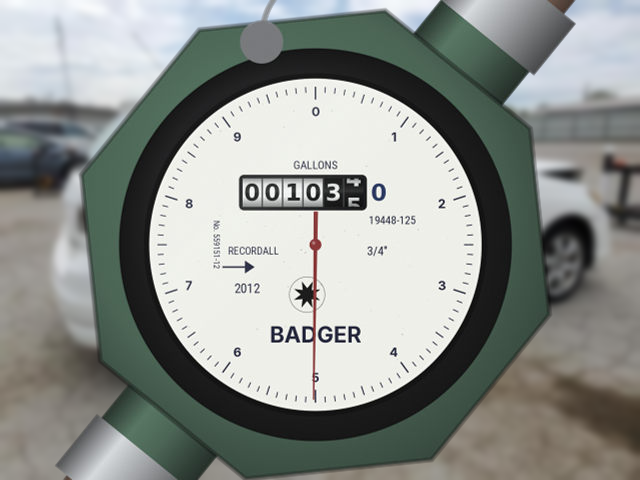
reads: value=10345.0 unit=gal
